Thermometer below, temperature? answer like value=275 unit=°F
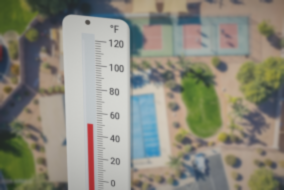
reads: value=50 unit=°F
